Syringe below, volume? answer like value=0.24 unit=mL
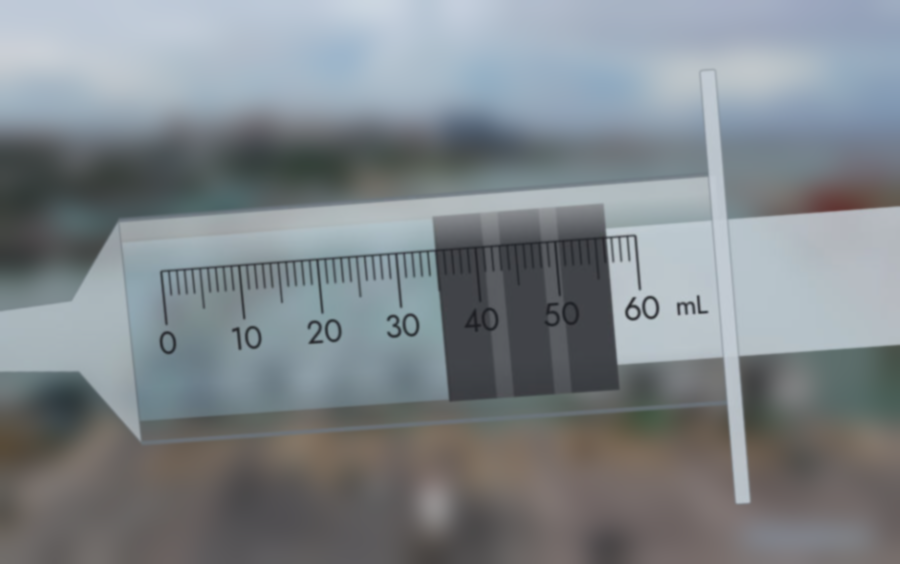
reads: value=35 unit=mL
